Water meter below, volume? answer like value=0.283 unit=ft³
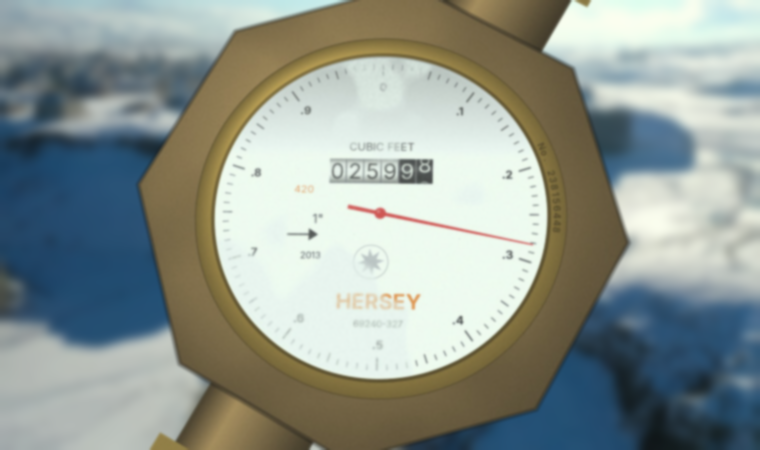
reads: value=25998.28 unit=ft³
